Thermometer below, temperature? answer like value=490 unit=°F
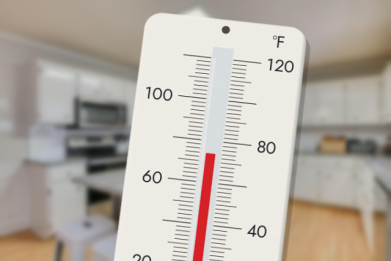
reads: value=74 unit=°F
